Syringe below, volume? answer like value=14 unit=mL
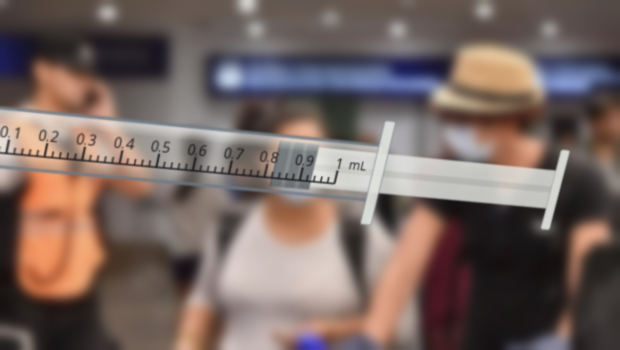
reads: value=0.82 unit=mL
